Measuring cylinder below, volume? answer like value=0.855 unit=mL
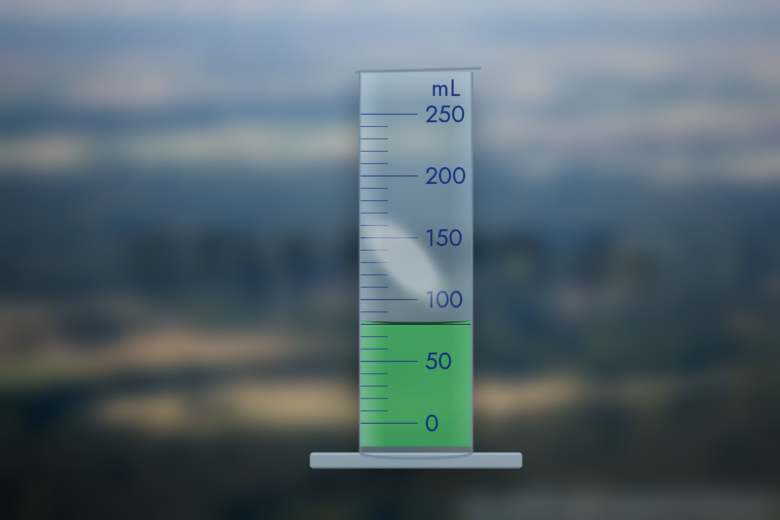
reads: value=80 unit=mL
